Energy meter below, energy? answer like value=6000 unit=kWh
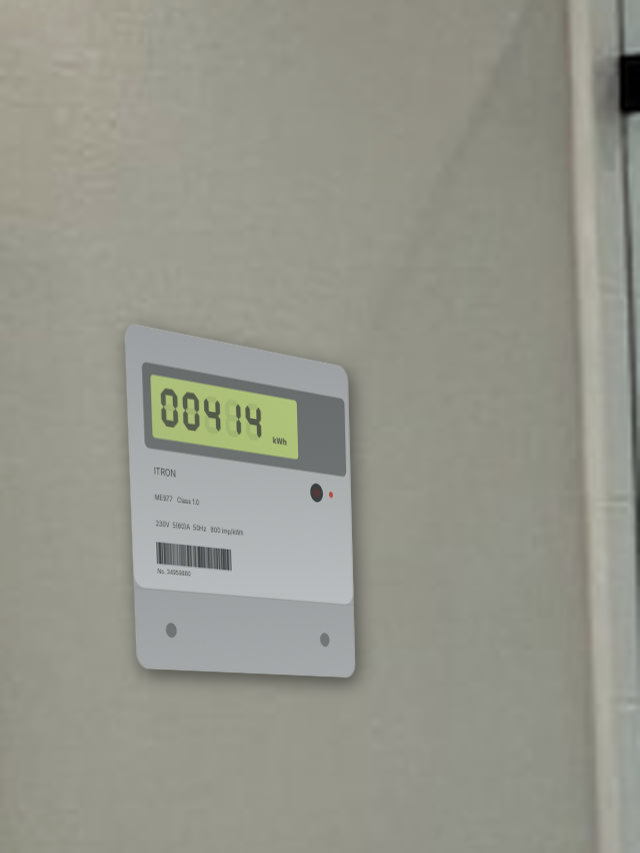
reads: value=414 unit=kWh
